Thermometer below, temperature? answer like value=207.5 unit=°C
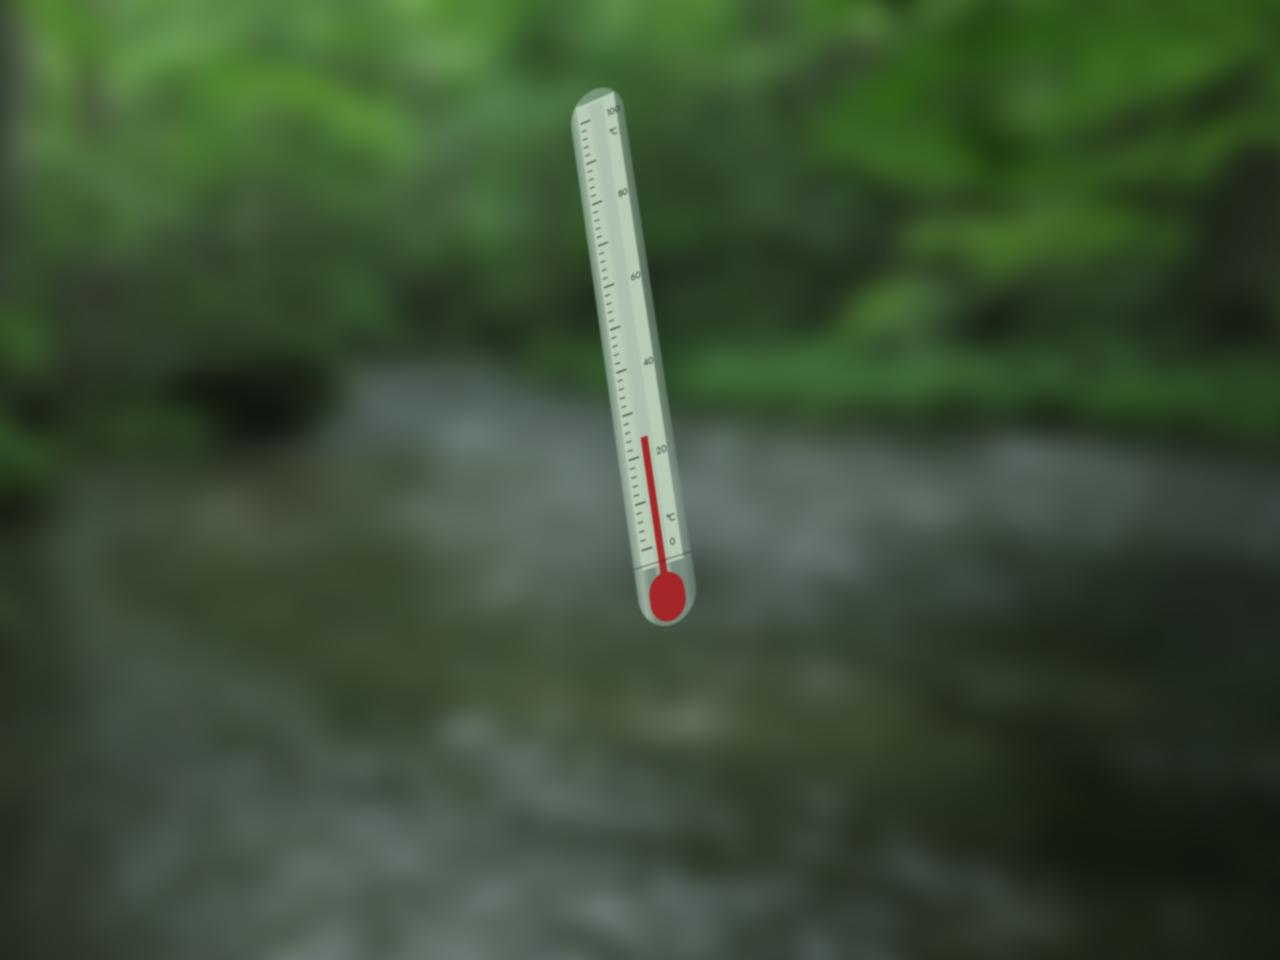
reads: value=24 unit=°C
